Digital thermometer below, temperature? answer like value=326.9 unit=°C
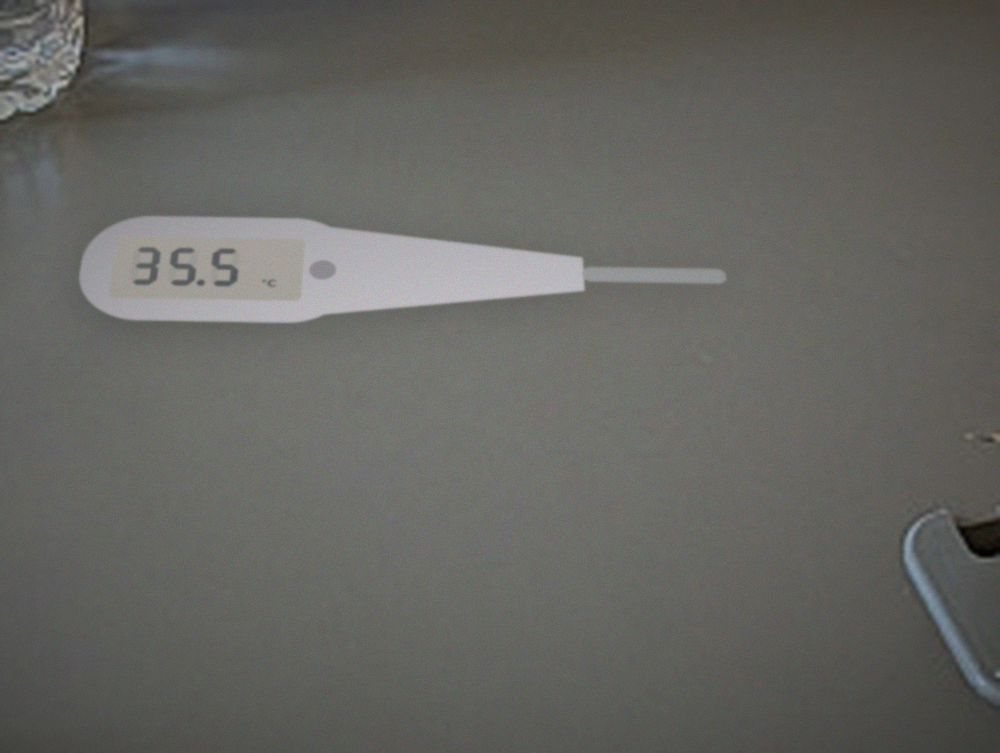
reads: value=35.5 unit=°C
